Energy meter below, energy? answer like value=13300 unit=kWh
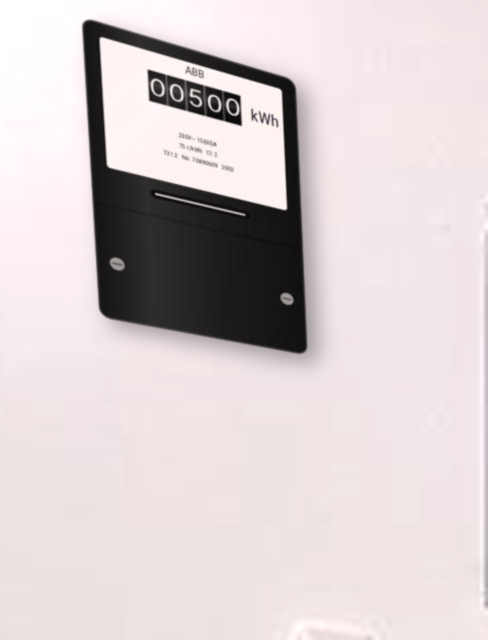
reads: value=500 unit=kWh
